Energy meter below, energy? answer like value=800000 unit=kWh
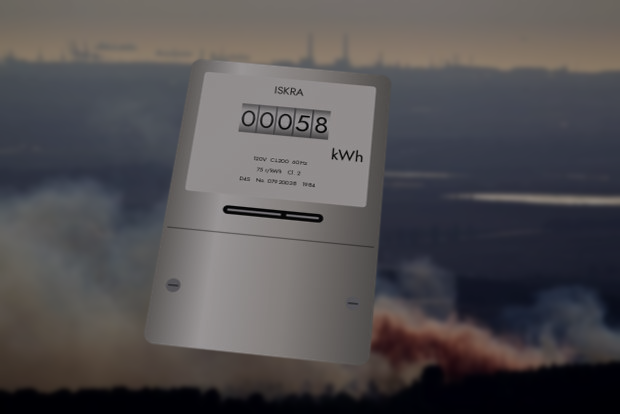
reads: value=58 unit=kWh
